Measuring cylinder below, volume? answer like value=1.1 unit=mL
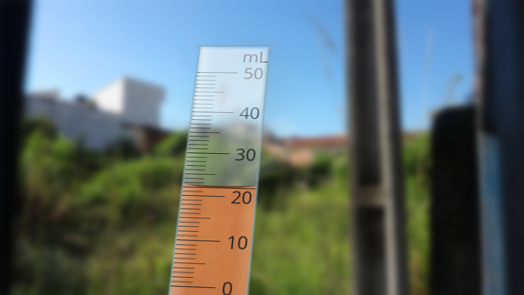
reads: value=22 unit=mL
